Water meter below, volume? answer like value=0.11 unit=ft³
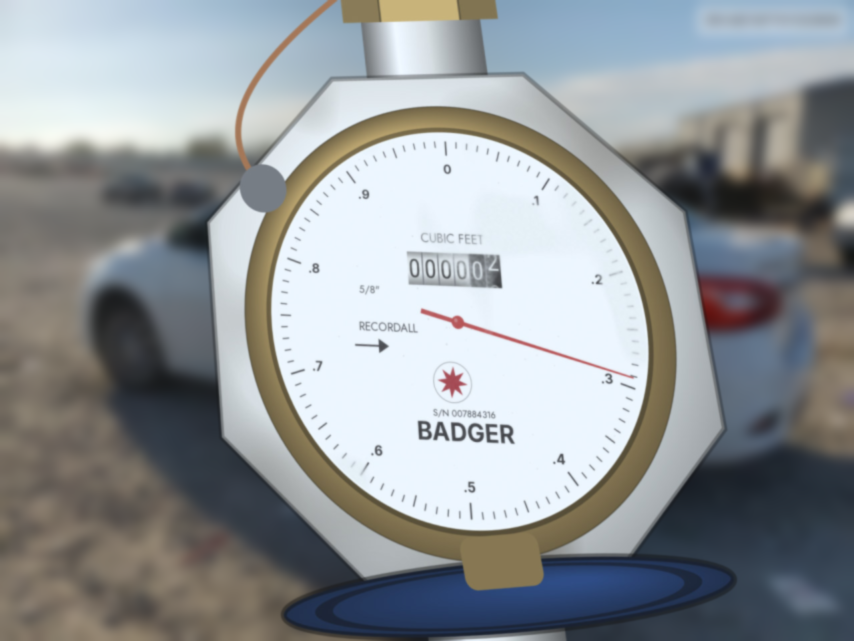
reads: value=2.29 unit=ft³
